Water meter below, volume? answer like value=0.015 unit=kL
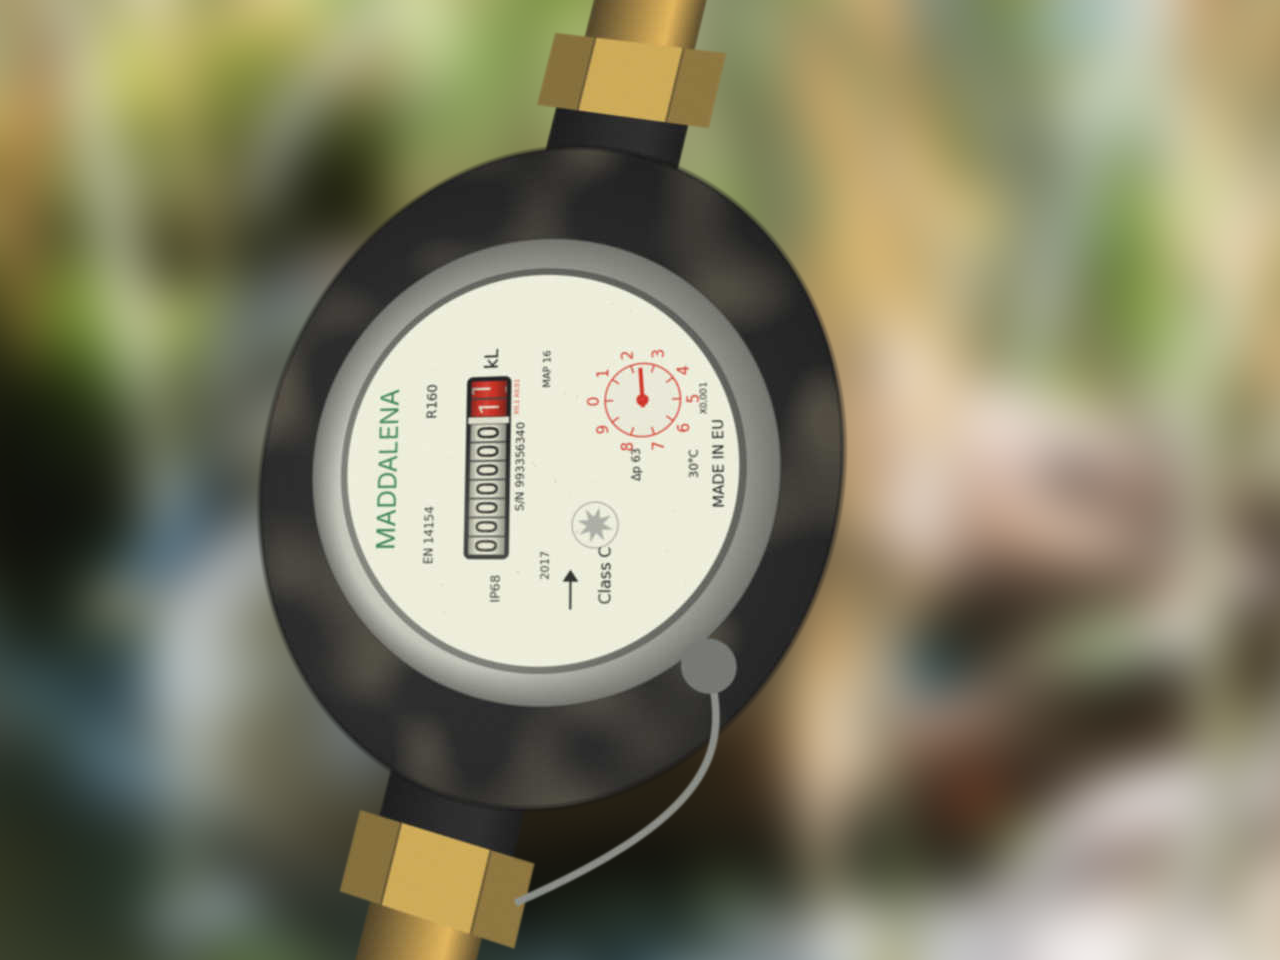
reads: value=0.112 unit=kL
